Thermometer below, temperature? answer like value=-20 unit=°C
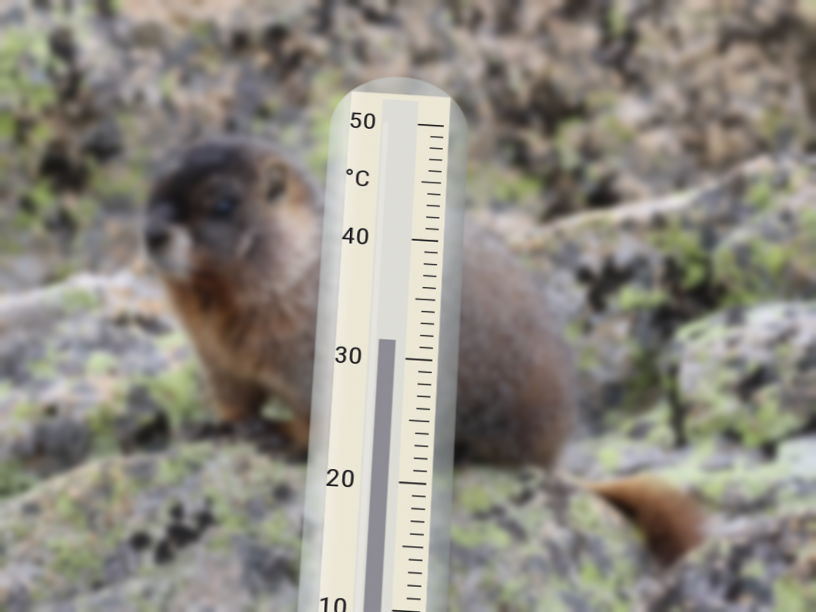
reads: value=31.5 unit=°C
